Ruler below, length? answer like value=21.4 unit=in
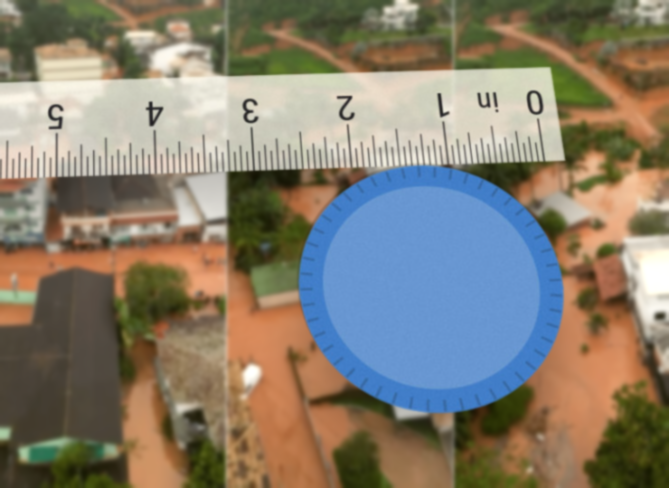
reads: value=2.625 unit=in
